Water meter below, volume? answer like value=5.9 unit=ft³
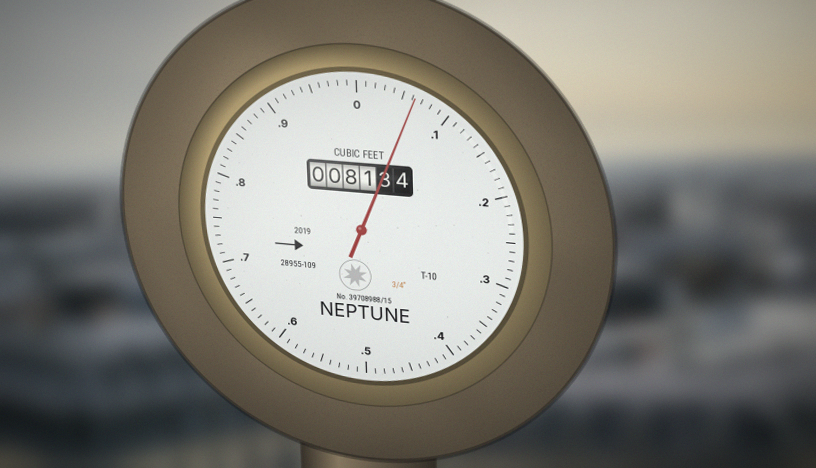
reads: value=8134.06 unit=ft³
